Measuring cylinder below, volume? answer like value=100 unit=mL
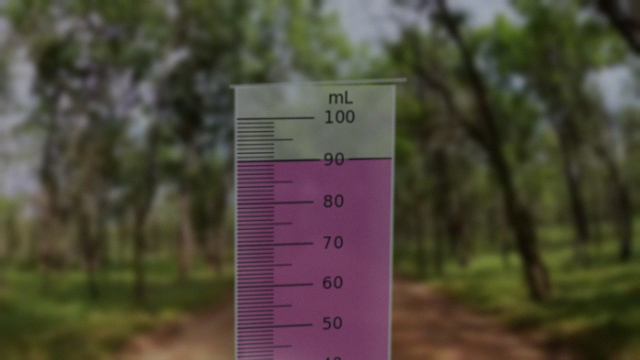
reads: value=90 unit=mL
